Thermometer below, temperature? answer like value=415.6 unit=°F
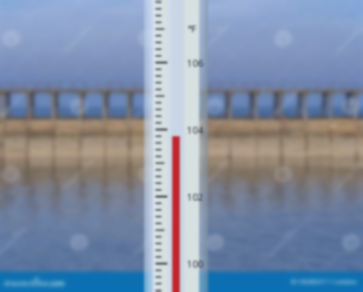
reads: value=103.8 unit=°F
